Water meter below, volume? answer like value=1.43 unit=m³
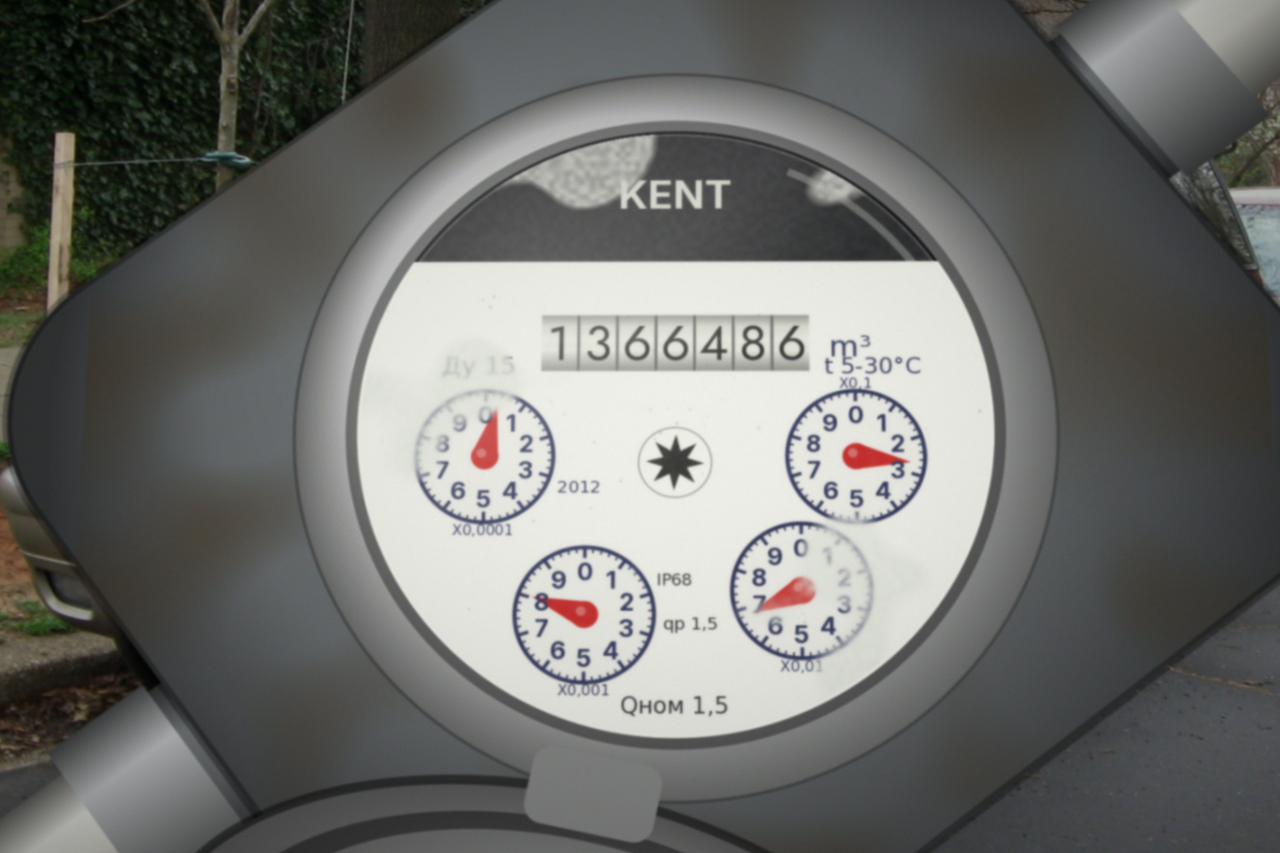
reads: value=1366486.2680 unit=m³
